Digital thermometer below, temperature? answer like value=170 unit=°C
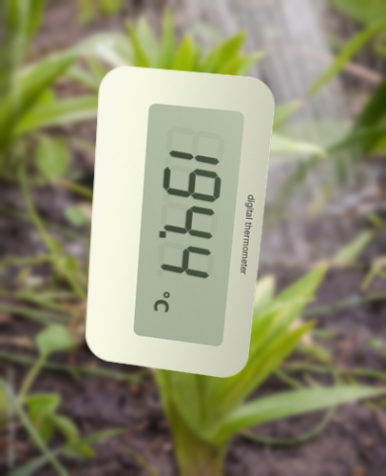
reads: value=194.4 unit=°C
